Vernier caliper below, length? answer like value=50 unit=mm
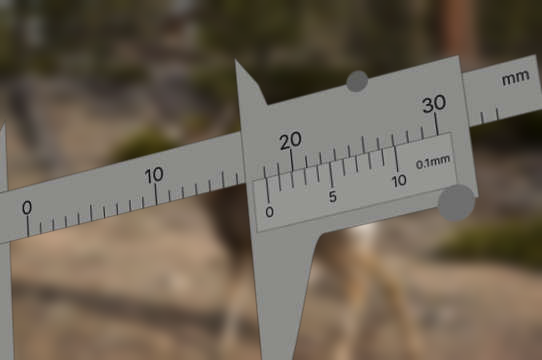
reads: value=18.1 unit=mm
